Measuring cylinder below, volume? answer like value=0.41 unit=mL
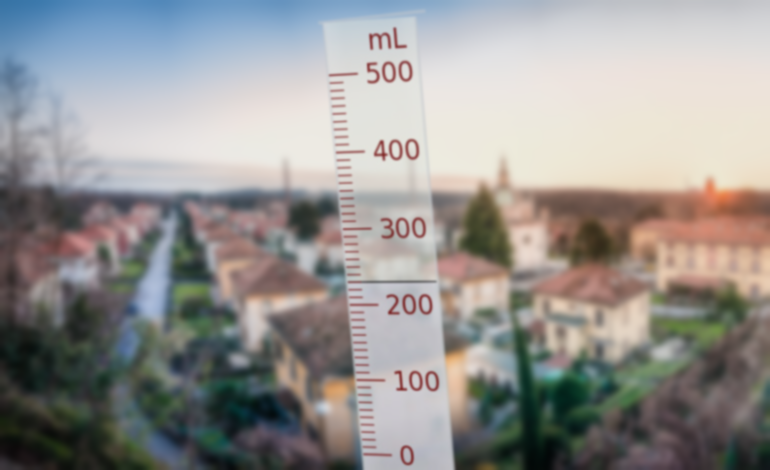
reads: value=230 unit=mL
